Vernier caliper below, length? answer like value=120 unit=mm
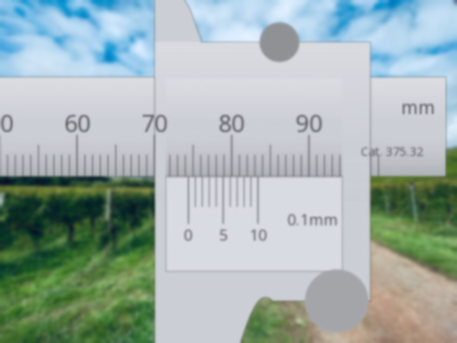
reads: value=74.4 unit=mm
